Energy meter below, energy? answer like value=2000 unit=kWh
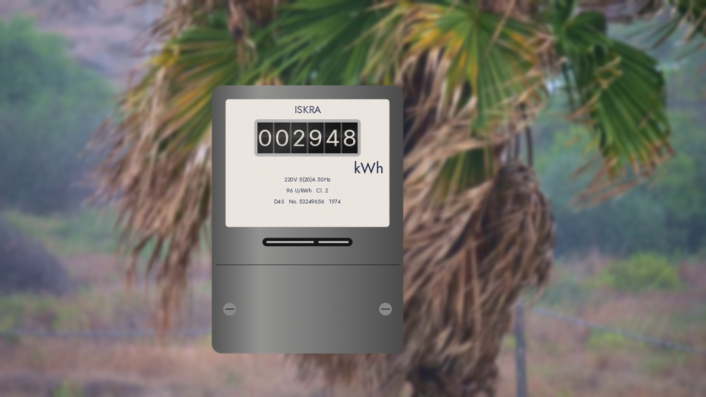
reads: value=2948 unit=kWh
